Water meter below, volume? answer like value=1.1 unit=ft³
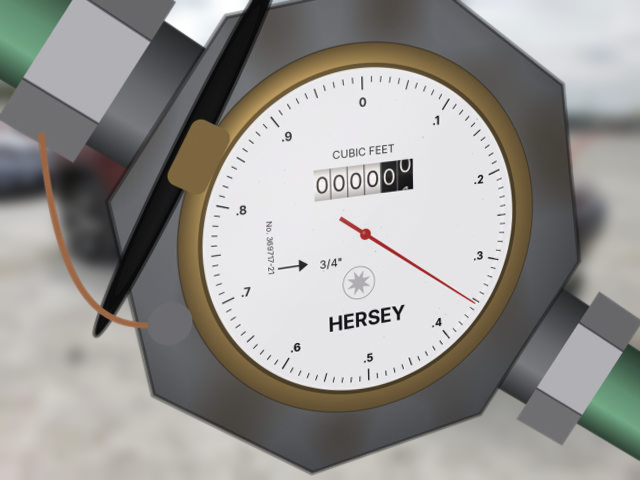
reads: value=0.35 unit=ft³
